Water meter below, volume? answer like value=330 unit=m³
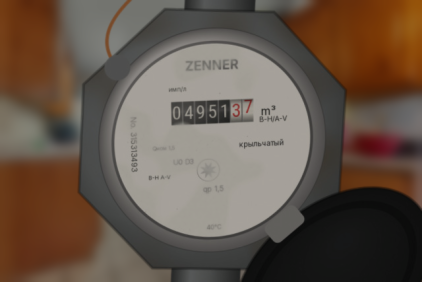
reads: value=4951.37 unit=m³
